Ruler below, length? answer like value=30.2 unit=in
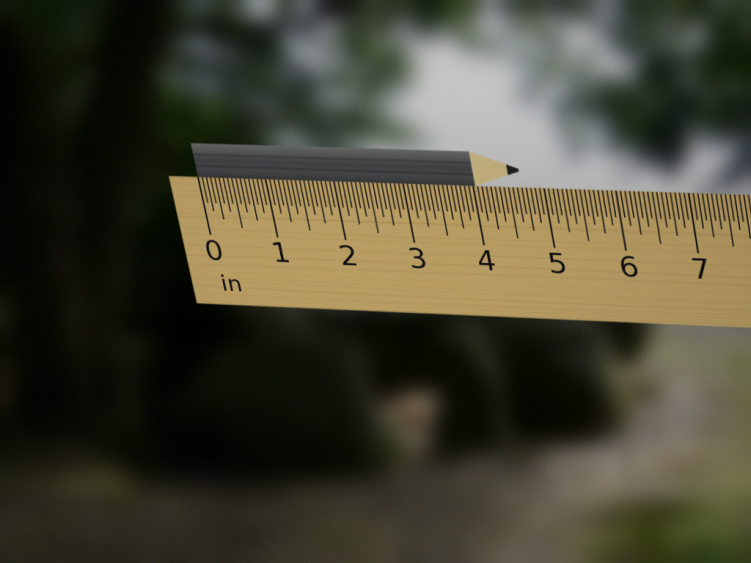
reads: value=4.6875 unit=in
